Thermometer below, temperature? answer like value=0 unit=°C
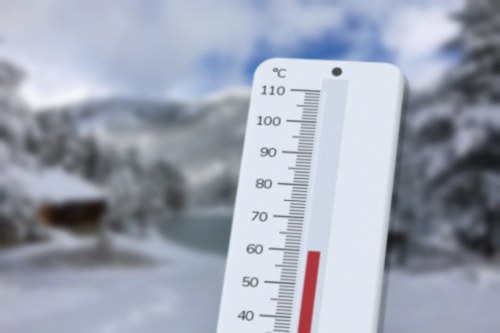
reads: value=60 unit=°C
